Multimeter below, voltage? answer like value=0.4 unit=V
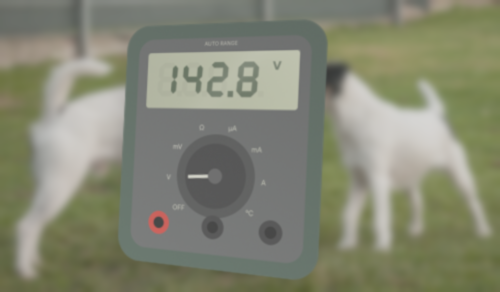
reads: value=142.8 unit=V
